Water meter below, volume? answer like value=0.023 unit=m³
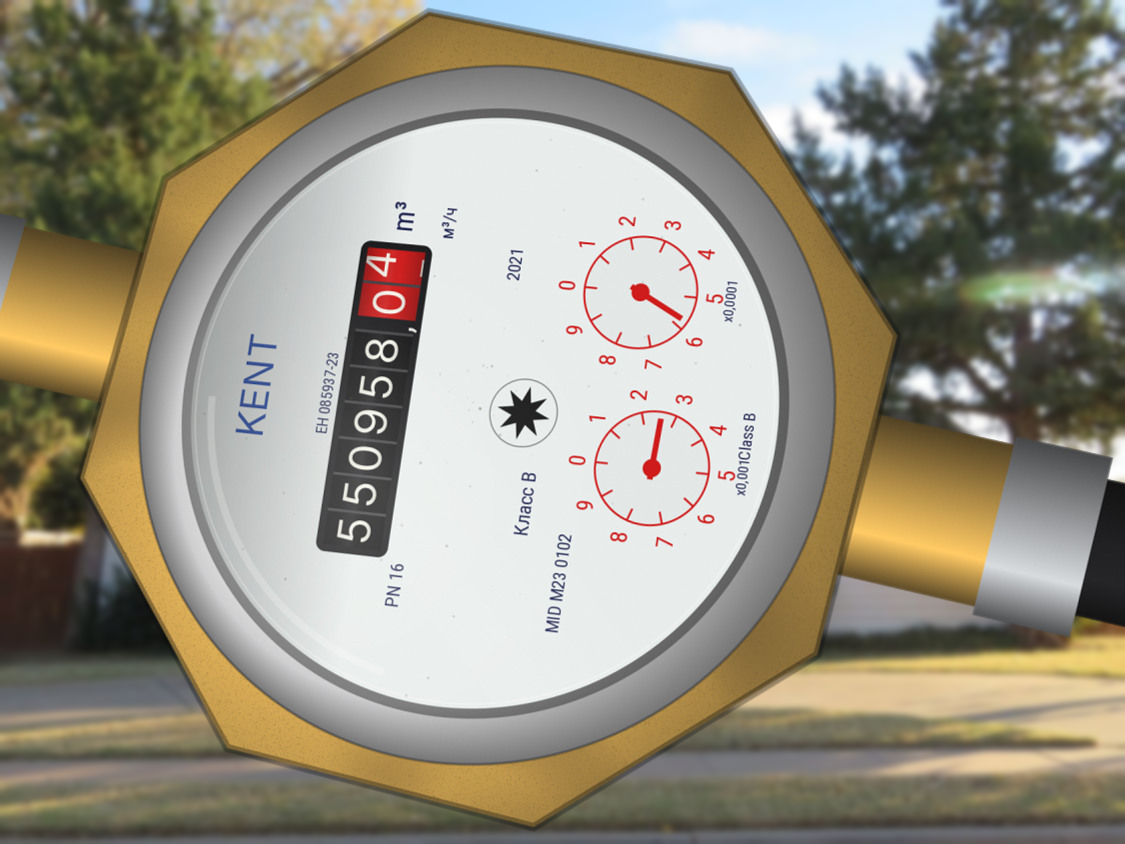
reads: value=550958.0425 unit=m³
